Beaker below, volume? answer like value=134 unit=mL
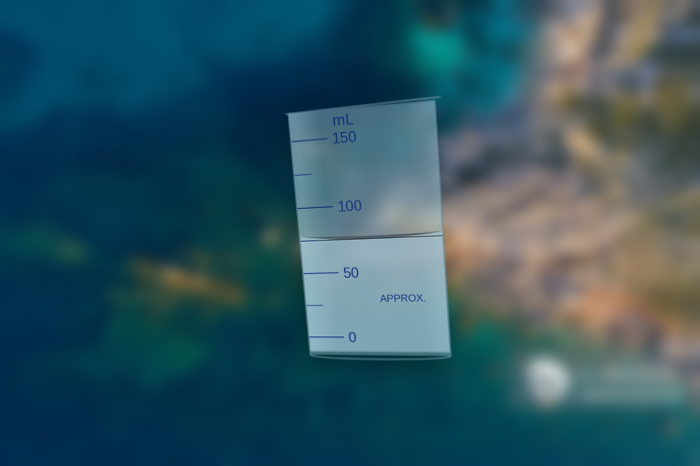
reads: value=75 unit=mL
